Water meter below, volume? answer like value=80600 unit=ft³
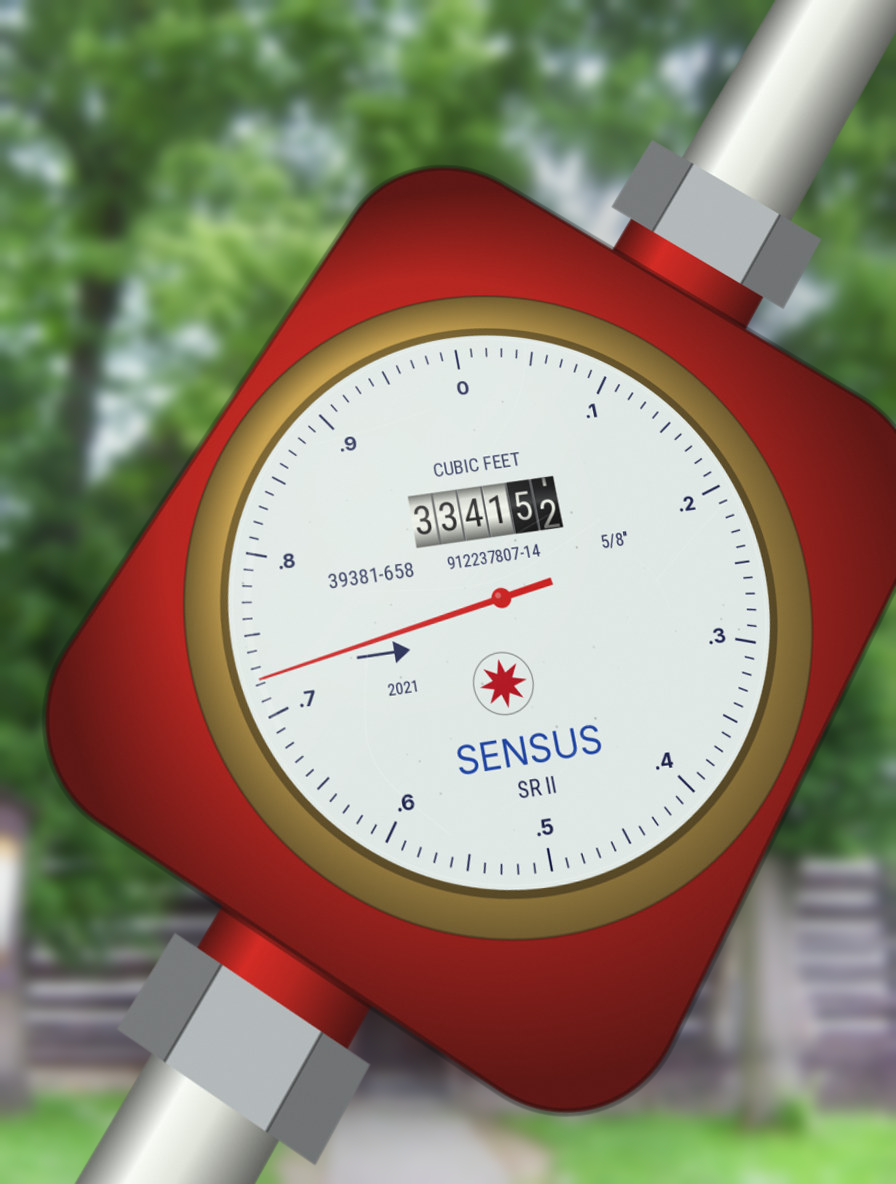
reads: value=334151.72 unit=ft³
